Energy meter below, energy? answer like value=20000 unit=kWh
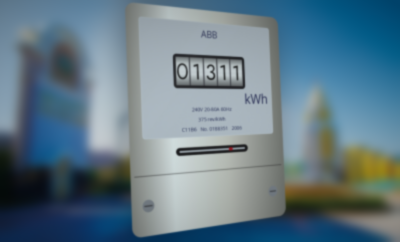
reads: value=1311 unit=kWh
